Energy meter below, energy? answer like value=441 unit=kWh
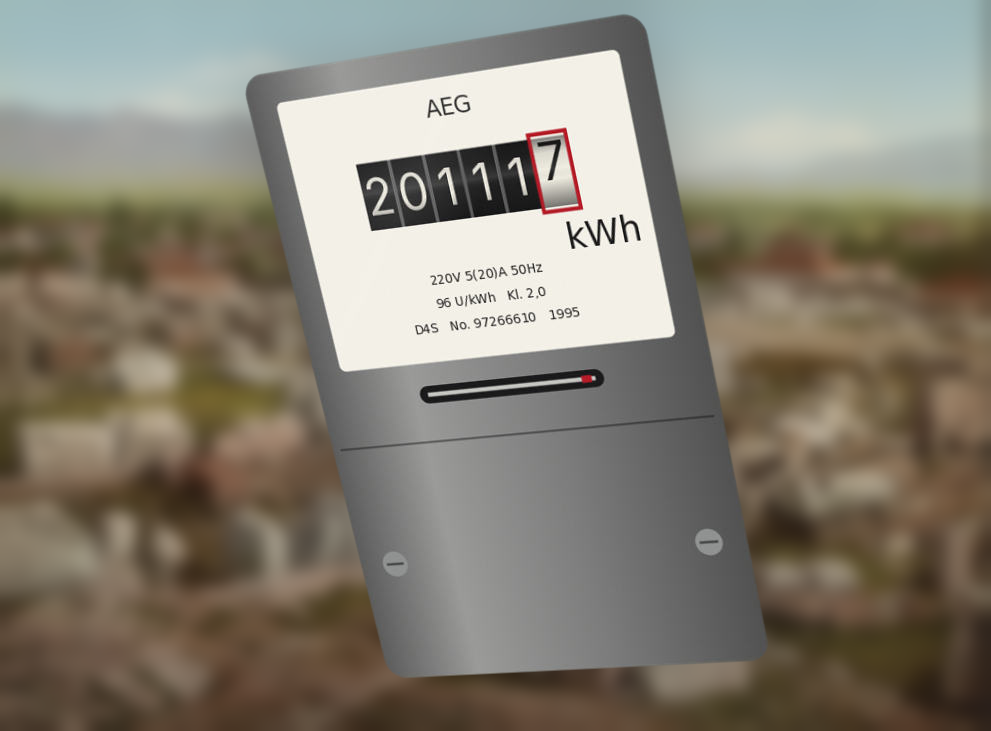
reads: value=20111.7 unit=kWh
